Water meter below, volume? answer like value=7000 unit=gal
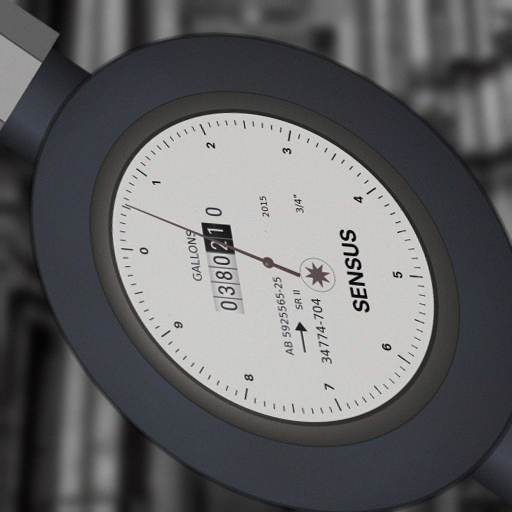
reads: value=380210.5 unit=gal
